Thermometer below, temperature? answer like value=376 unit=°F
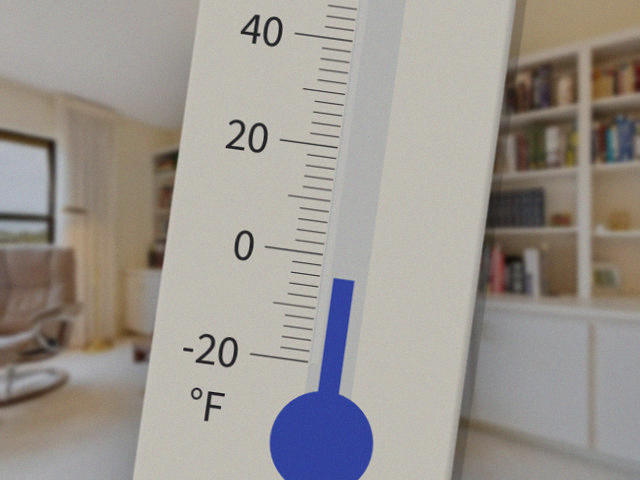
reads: value=-4 unit=°F
